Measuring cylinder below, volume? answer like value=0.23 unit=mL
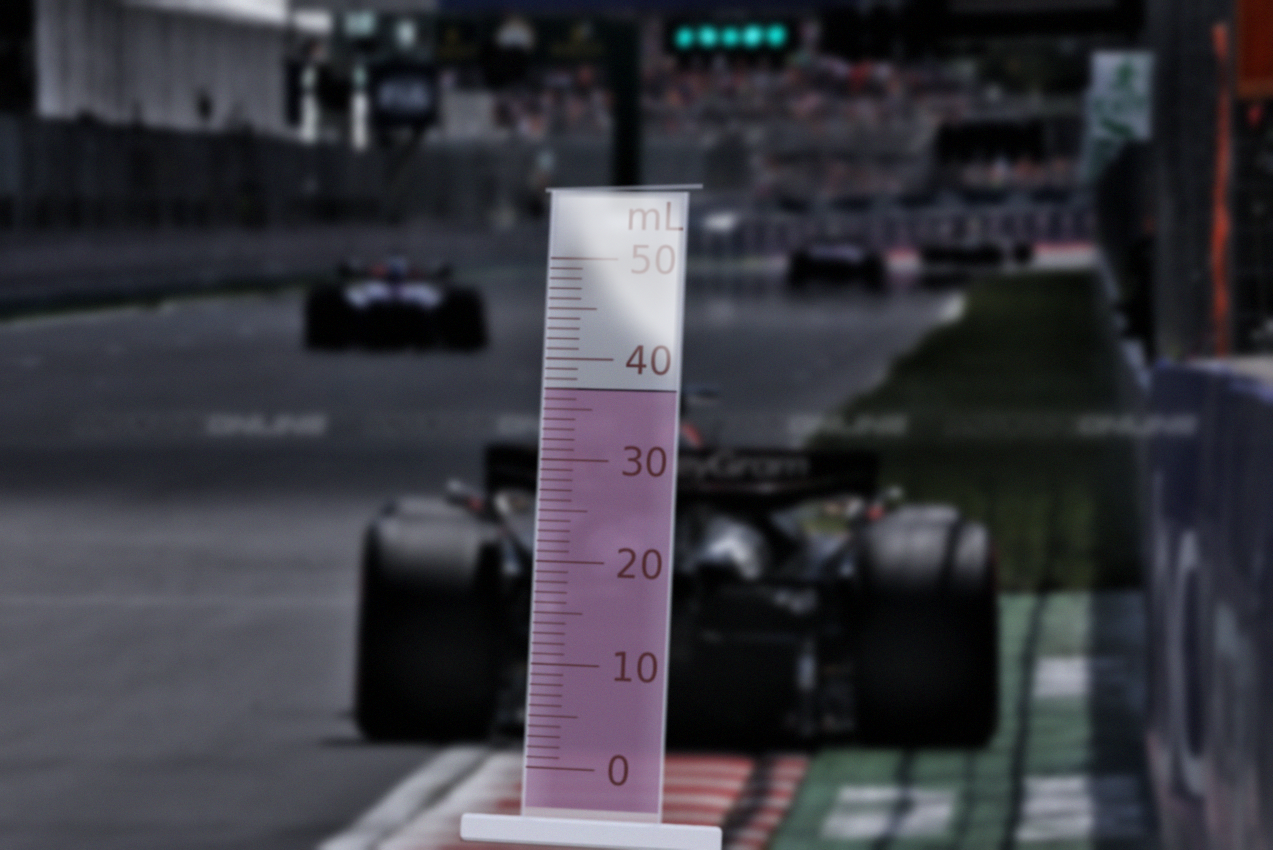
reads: value=37 unit=mL
